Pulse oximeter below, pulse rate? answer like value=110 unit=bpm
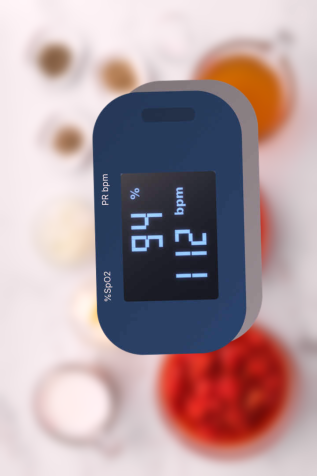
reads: value=112 unit=bpm
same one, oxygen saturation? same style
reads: value=94 unit=%
